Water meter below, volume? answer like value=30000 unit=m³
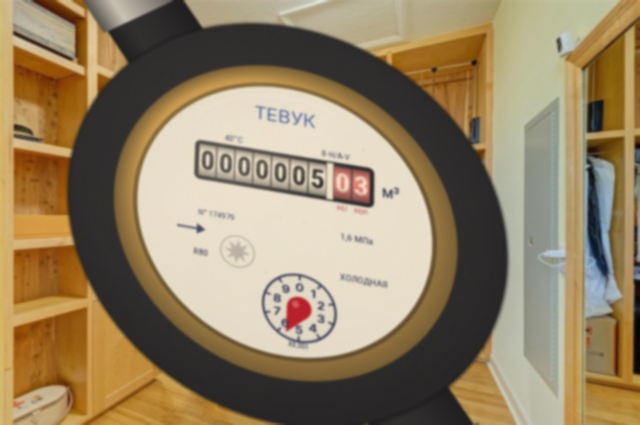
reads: value=5.035 unit=m³
